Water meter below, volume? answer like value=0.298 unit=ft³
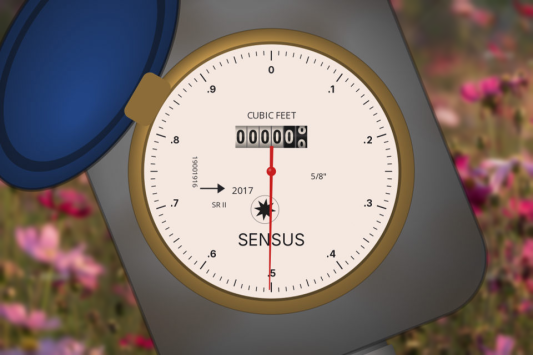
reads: value=8.50 unit=ft³
